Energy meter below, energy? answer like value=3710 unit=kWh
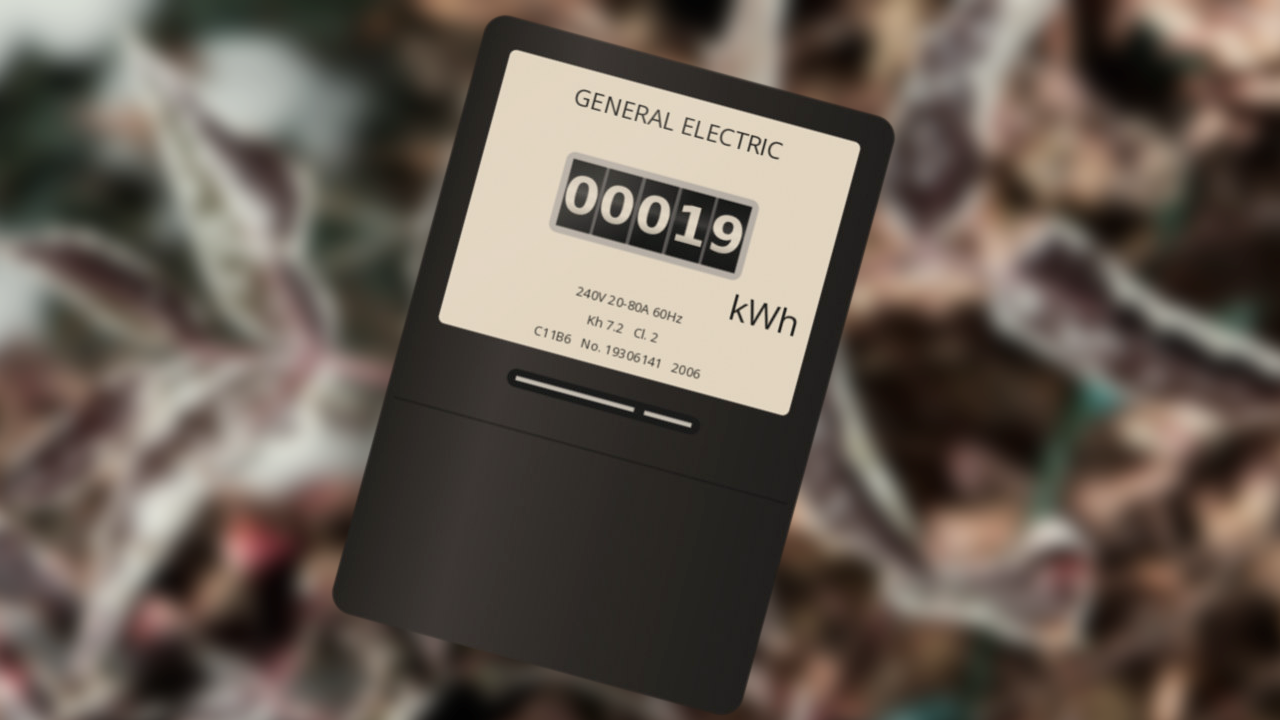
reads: value=19 unit=kWh
